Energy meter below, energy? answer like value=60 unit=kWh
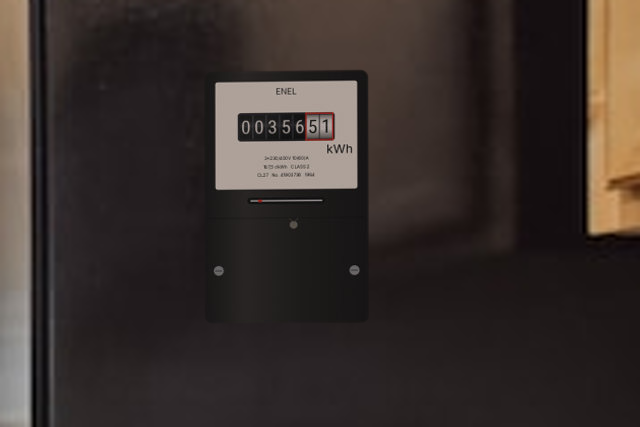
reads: value=356.51 unit=kWh
